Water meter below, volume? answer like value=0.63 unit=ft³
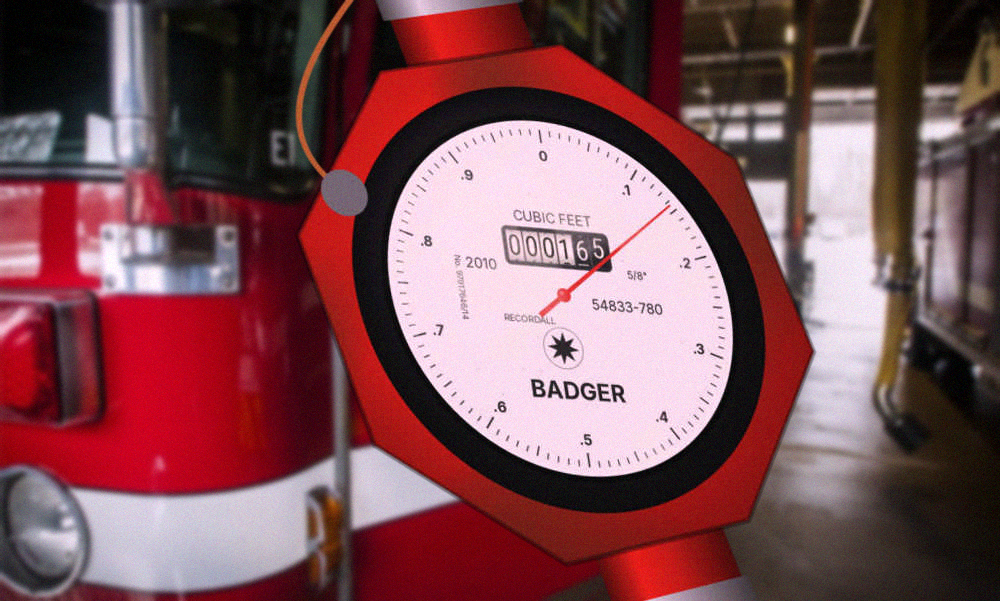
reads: value=165.14 unit=ft³
